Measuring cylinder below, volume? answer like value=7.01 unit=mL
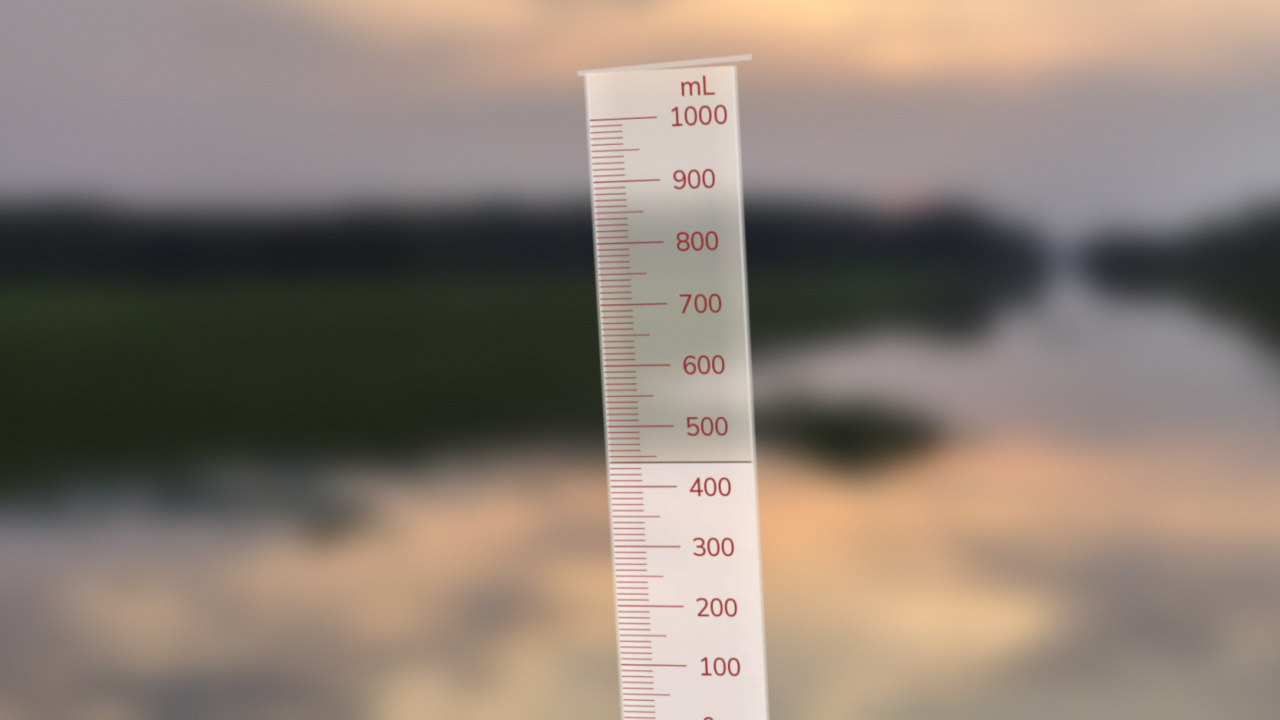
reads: value=440 unit=mL
